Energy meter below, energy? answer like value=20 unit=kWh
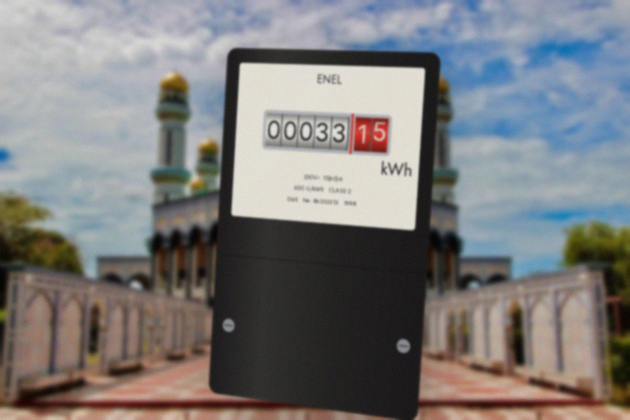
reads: value=33.15 unit=kWh
